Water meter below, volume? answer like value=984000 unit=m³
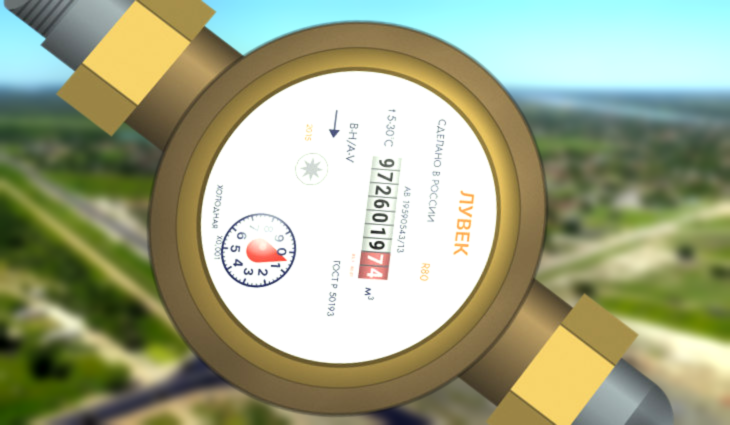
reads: value=9726019.740 unit=m³
